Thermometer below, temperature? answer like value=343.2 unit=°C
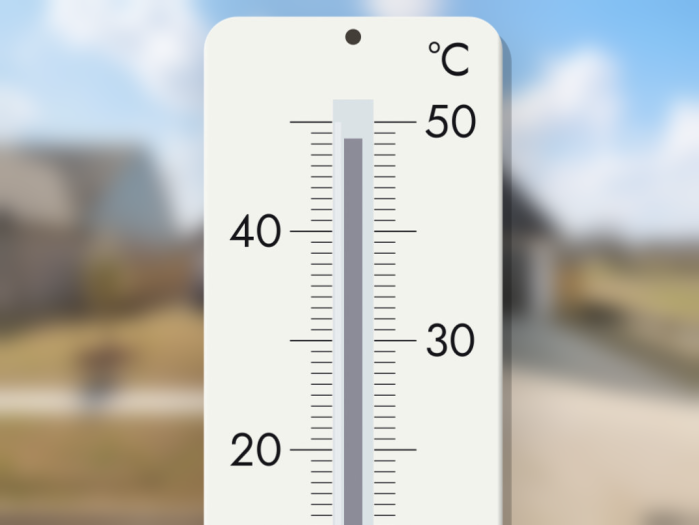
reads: value=48.5 unit=°C
